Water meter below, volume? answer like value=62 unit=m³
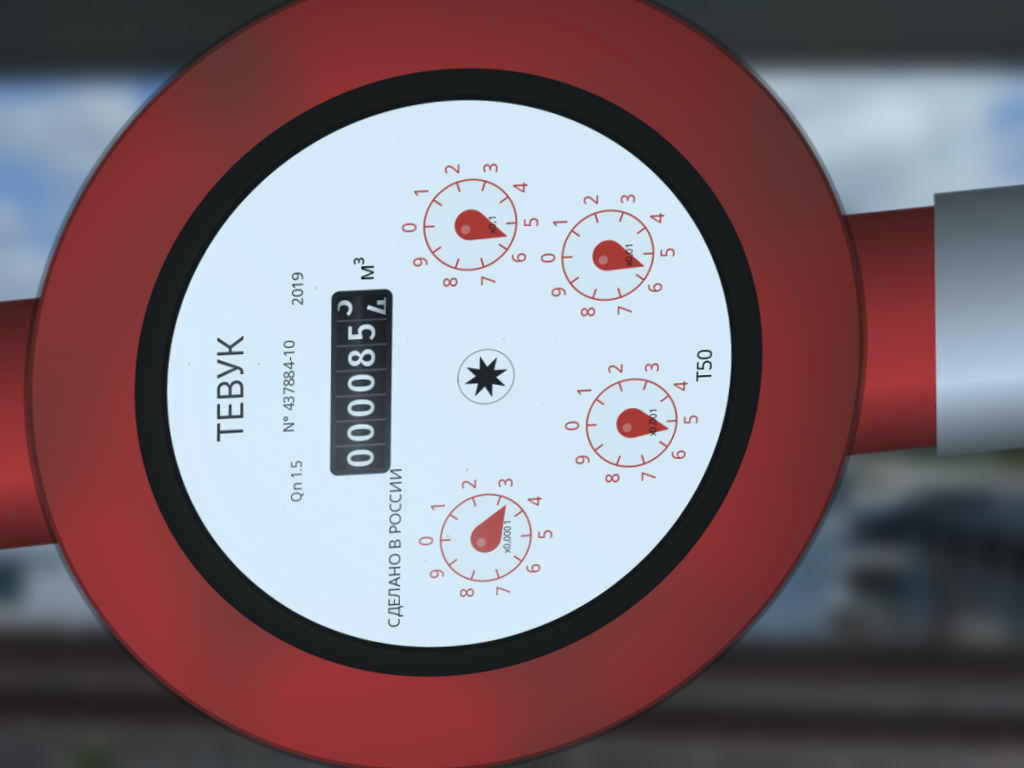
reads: value=853.5553 unit=m³
